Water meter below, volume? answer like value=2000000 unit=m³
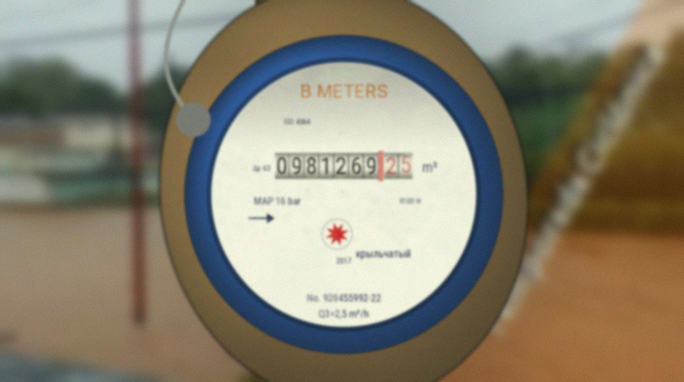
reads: value=981269.25 unit=m³
